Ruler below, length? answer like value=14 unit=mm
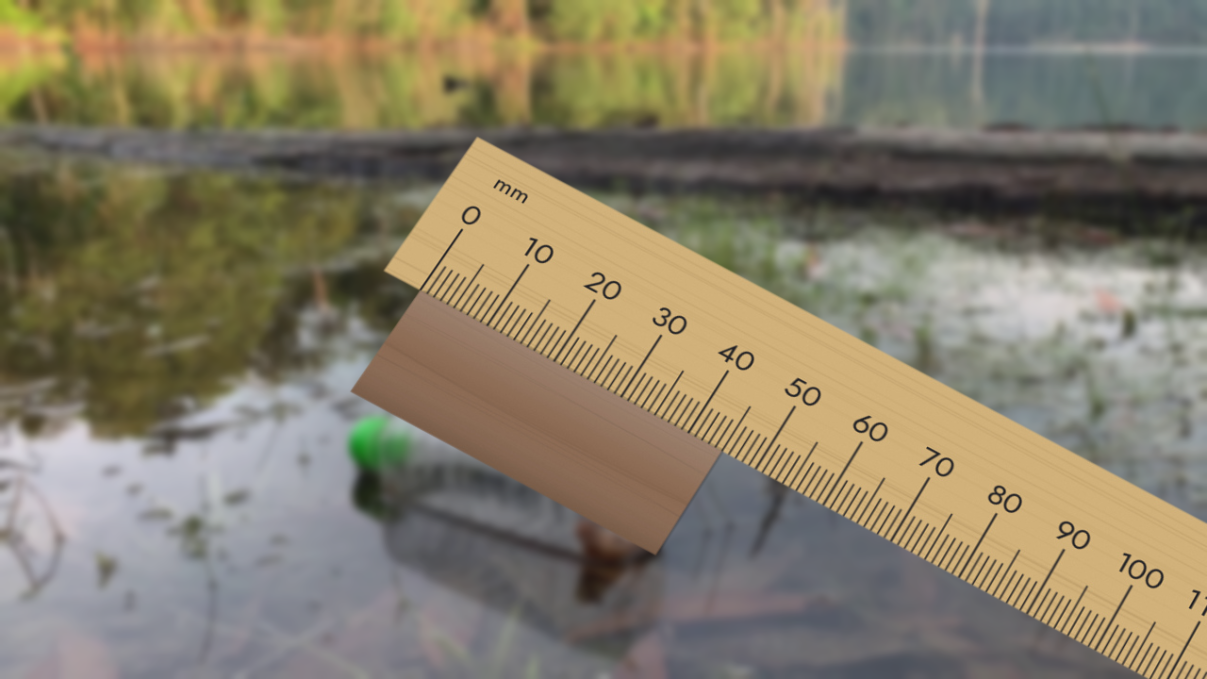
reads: value=45 unit=mm
